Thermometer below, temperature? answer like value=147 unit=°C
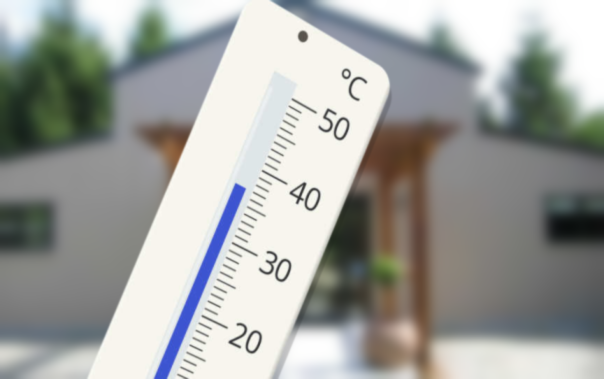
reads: value=37 unit=°C
